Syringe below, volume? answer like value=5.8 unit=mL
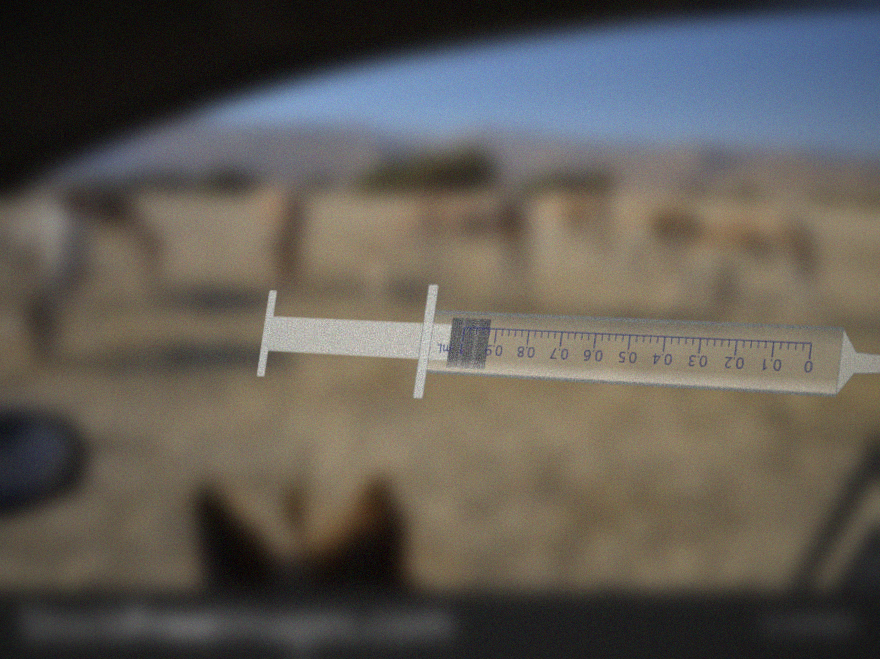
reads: value=0.92 unit=mL
